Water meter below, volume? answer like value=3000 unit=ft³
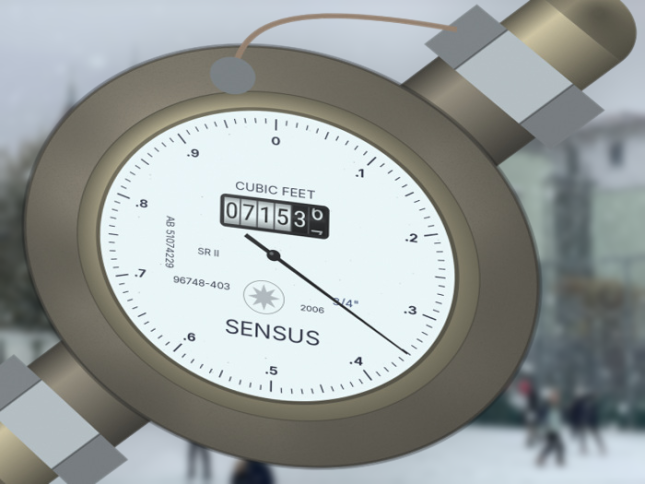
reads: value=71536.35 unit=ft³
